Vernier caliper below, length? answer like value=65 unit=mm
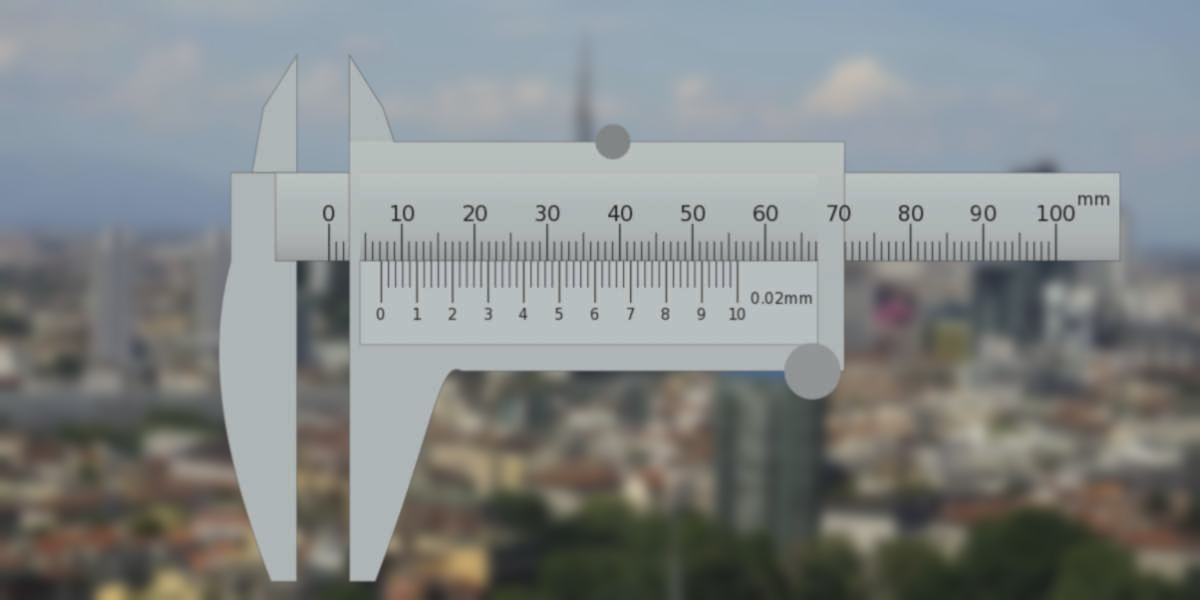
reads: value=7.2 unit=mm
